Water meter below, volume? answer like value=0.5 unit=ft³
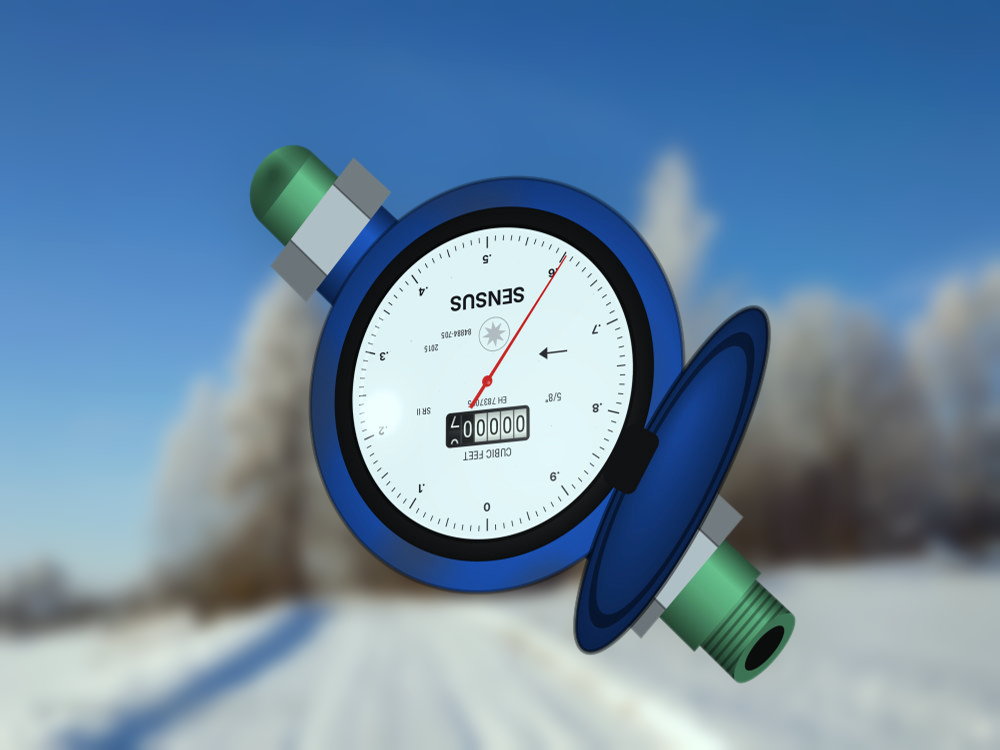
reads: value=6.60 unit=ft³
